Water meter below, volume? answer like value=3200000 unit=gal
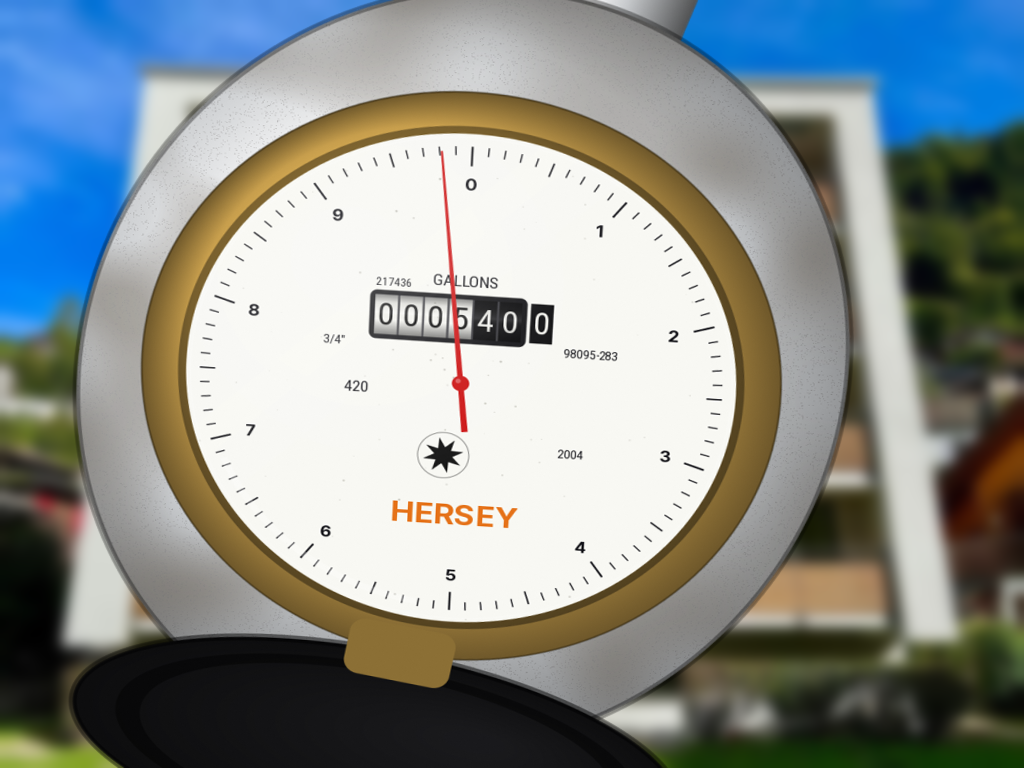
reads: value=5399.8 unit=gal
